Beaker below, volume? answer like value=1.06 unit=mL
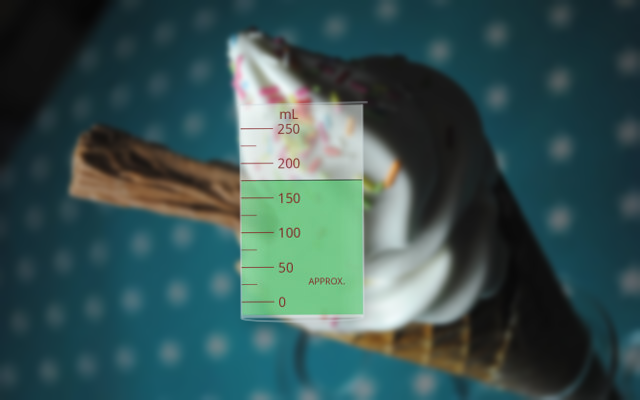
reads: value=175 unit=mL
